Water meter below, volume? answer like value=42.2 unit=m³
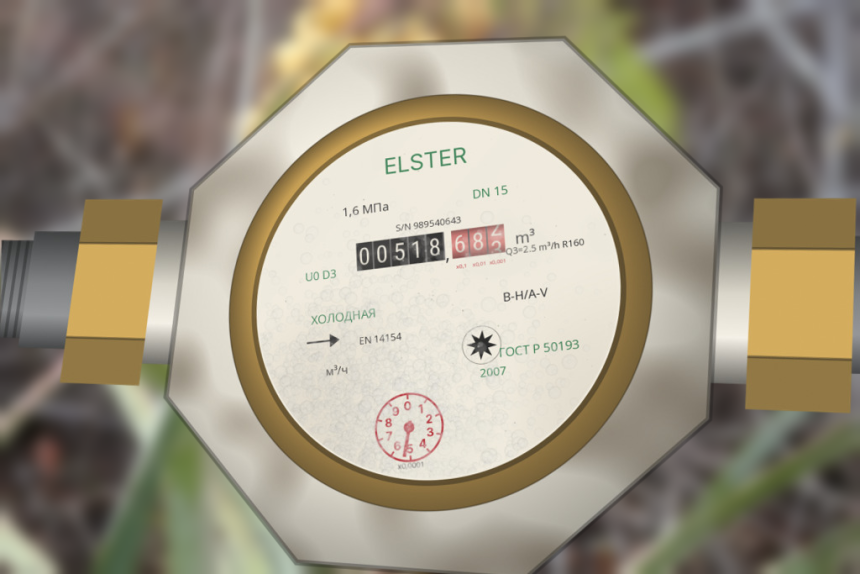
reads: value=518.6825 unit=m³
